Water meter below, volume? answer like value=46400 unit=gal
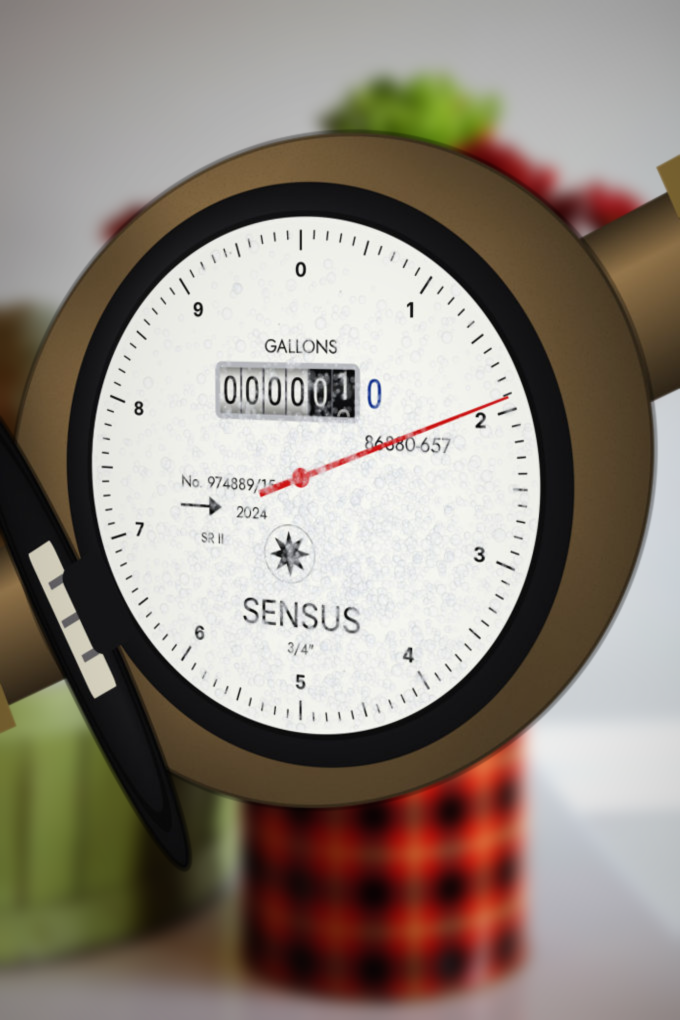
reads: value=11.9 unit=gal
